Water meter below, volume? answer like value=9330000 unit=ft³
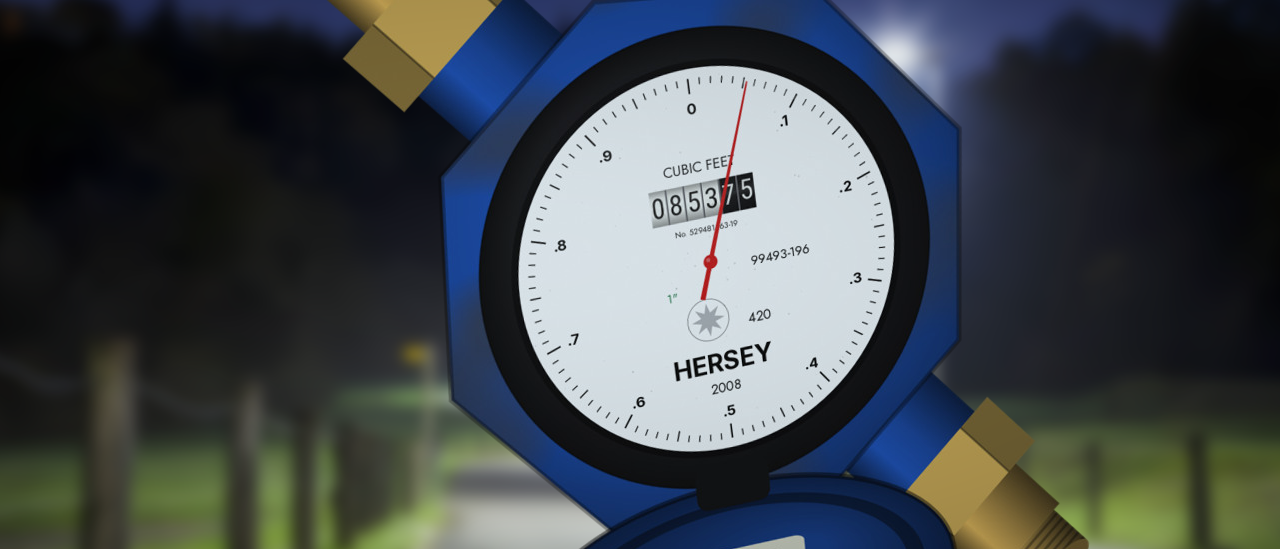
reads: value=85375.05 unit=ft³
